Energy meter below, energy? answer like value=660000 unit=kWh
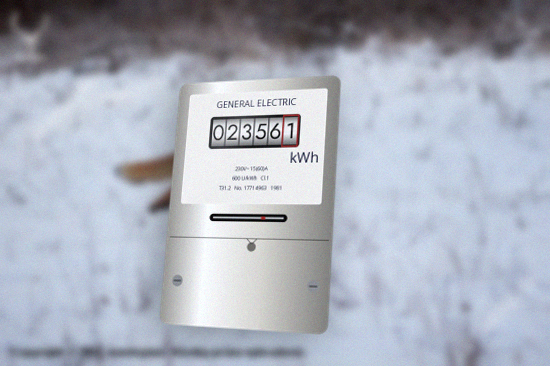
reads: value=2356.1 unit=kWh
